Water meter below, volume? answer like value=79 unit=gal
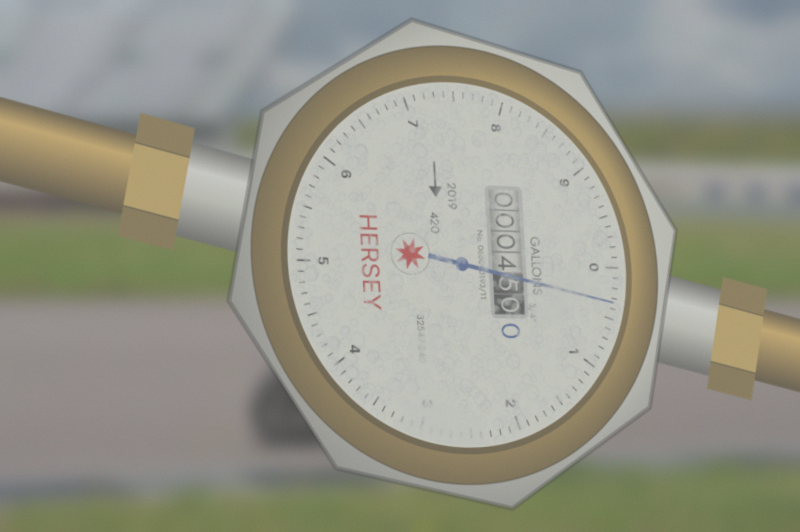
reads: value=4500.3 unit=gal
